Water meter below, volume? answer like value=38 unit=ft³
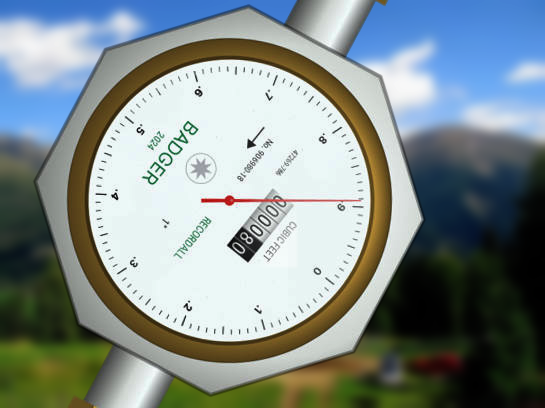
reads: value=79.89 unit=ft³
